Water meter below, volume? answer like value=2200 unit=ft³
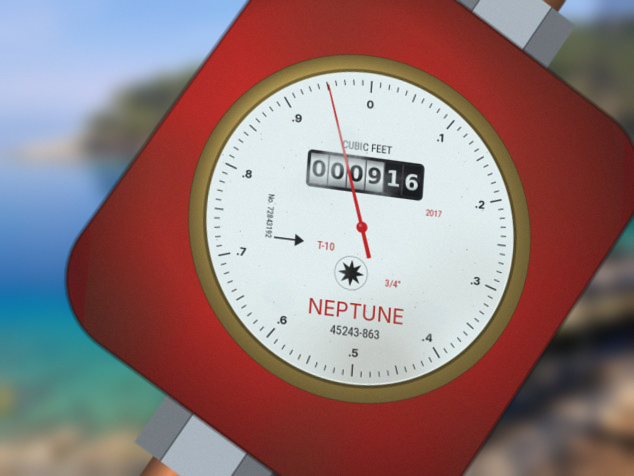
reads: value=915.95 unit=ft³
